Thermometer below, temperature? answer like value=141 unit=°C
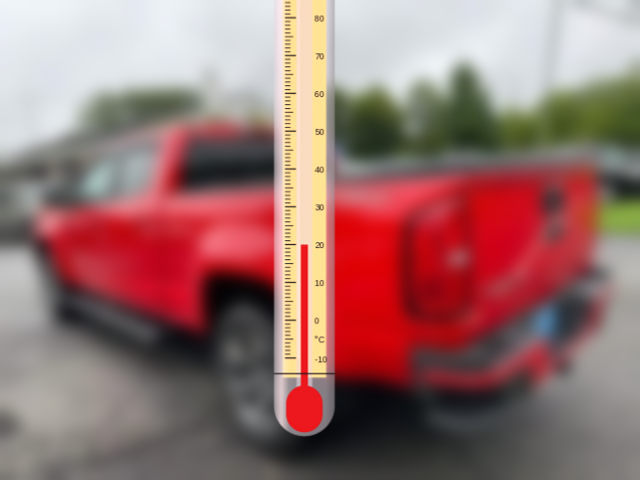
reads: value=20 unit=°C
